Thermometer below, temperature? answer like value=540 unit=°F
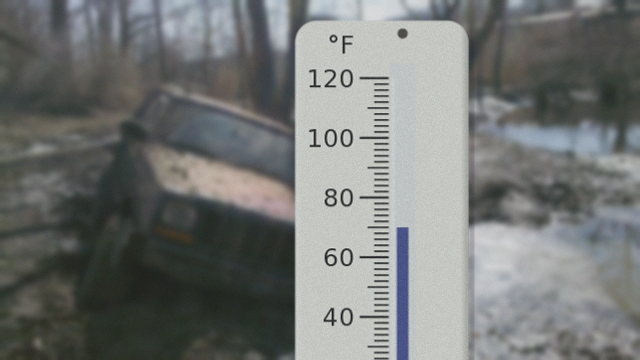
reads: value=70 unit=°F
